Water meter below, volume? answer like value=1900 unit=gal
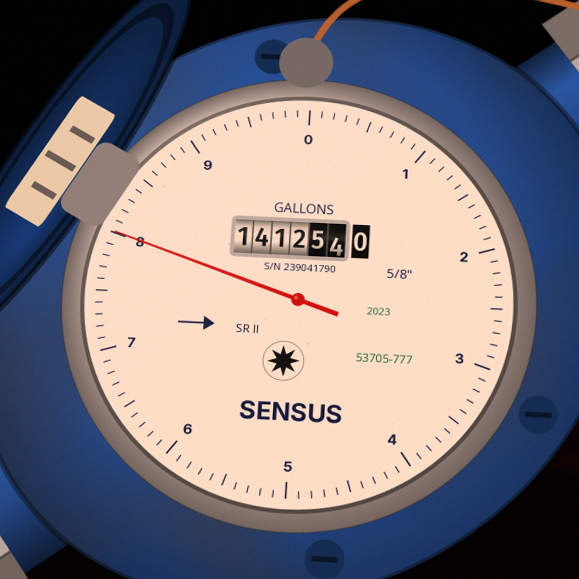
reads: value=1412538.0 unit=gal
